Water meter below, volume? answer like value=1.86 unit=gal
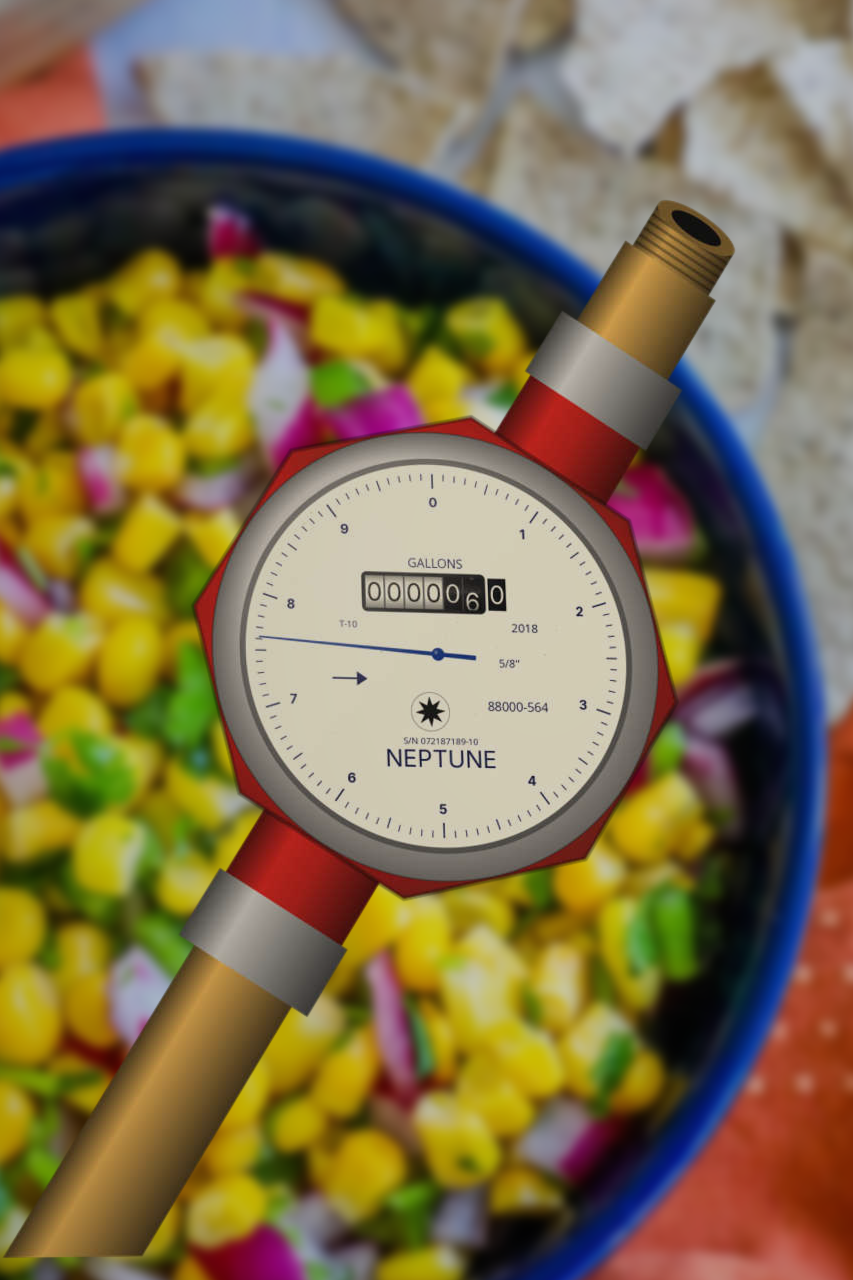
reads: value=57.6 unit=gal
